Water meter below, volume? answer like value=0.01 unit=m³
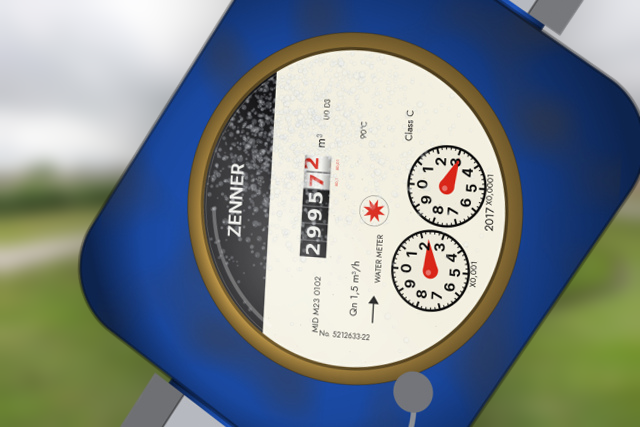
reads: value=2995.7223 unit=m³
